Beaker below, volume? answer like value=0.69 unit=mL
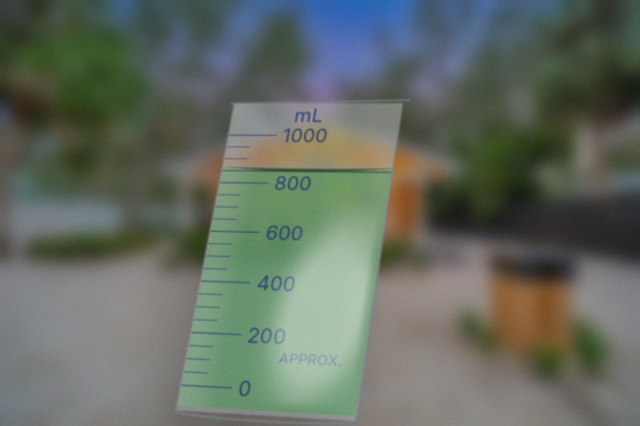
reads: value=850 unit=mL
